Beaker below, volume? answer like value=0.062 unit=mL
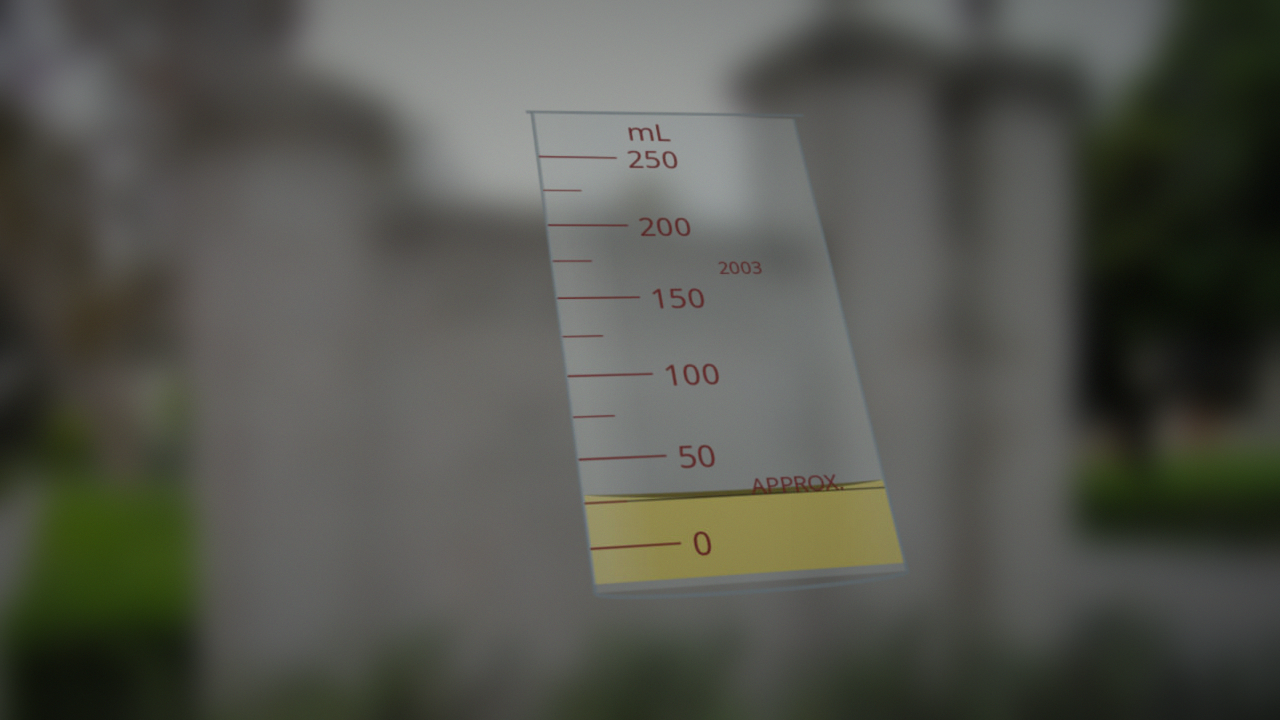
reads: value=25 unit=mL
